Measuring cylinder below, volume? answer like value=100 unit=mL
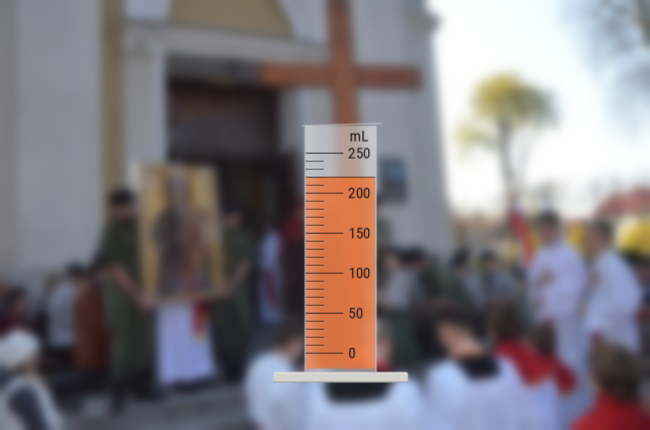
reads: value=220 unit=mL
